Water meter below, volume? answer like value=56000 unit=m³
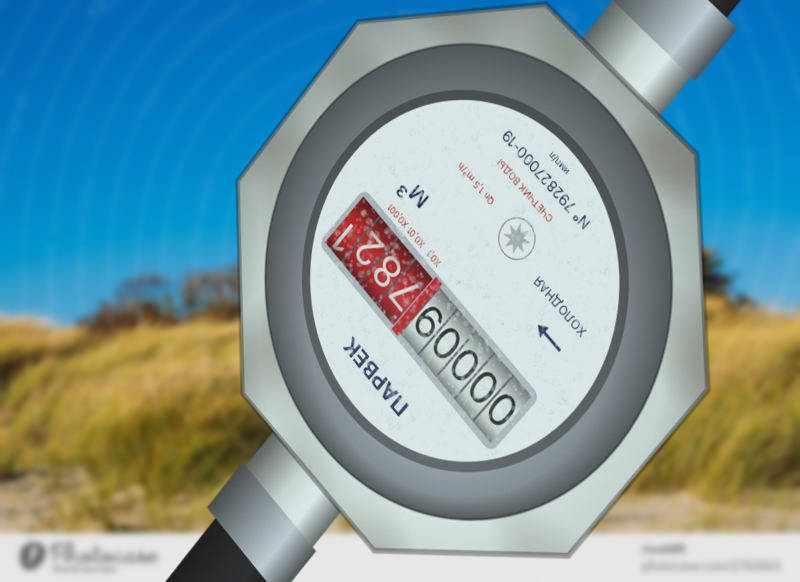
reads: value=9.7821 unit=m³
